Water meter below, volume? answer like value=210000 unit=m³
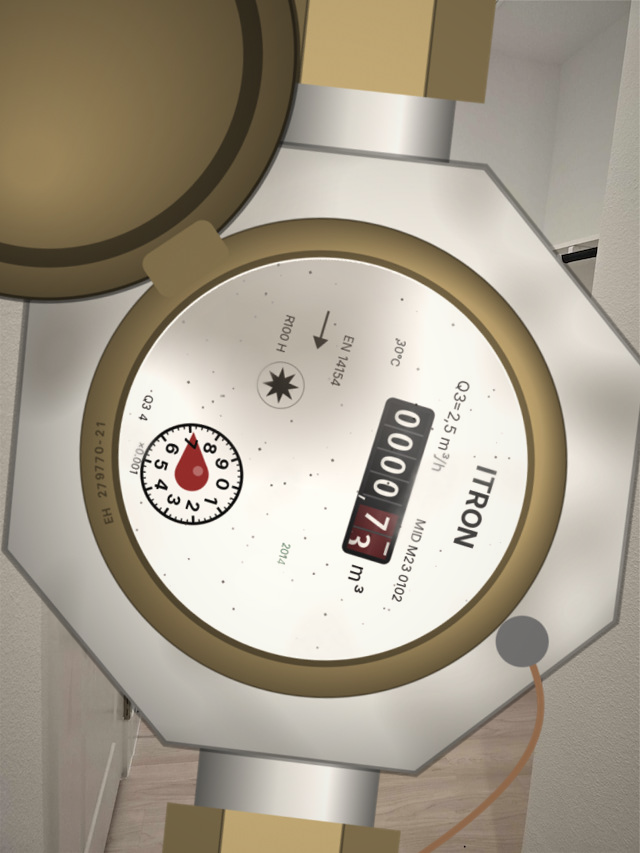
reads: value=0.727 unit=m³
